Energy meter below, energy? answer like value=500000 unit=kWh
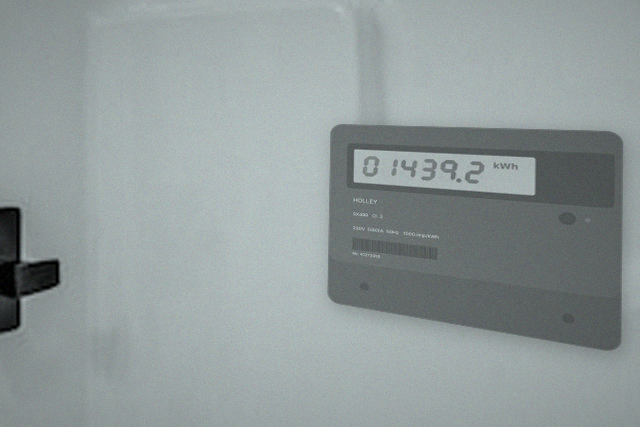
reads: value=1439.2 unit=kWh
